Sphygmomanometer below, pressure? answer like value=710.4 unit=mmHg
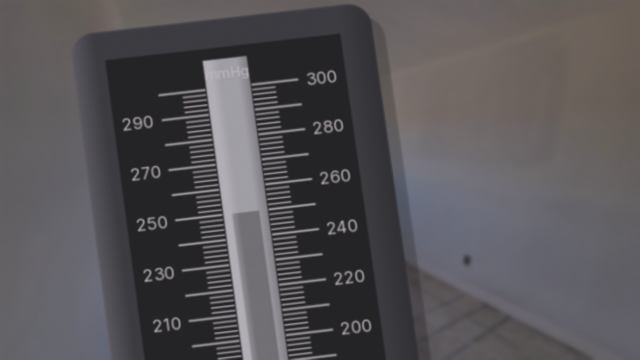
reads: value=250 unit=mmHg
